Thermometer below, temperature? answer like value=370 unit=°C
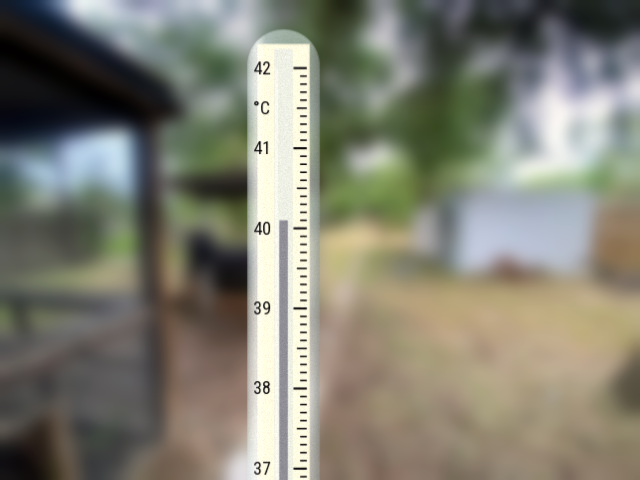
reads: value=40.1 unit=°C
